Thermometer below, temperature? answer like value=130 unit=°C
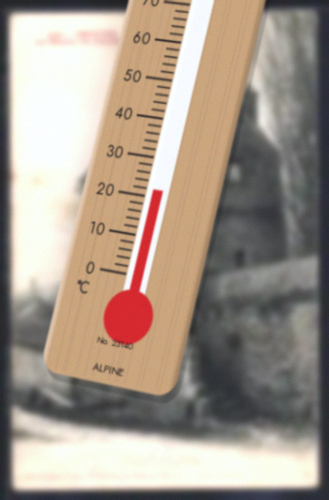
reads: value=22 unit=°C
